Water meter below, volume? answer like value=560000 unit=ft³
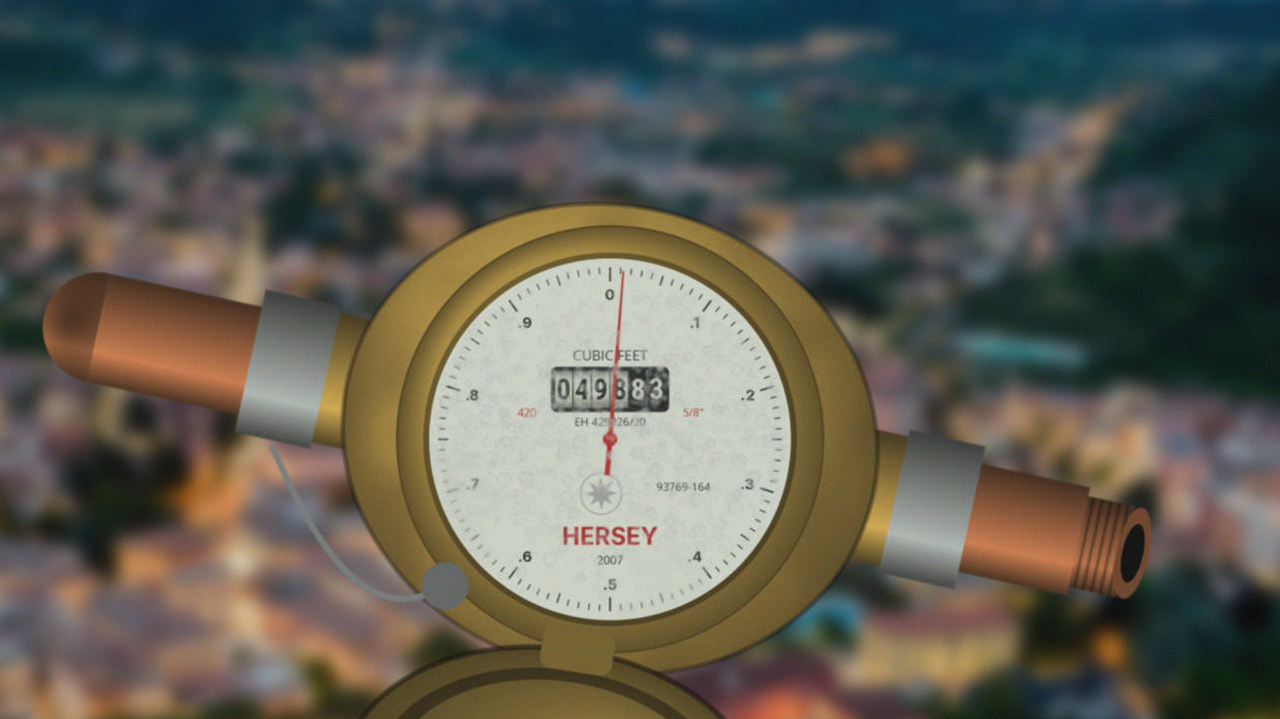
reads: value=49883.01 unit=ft³
